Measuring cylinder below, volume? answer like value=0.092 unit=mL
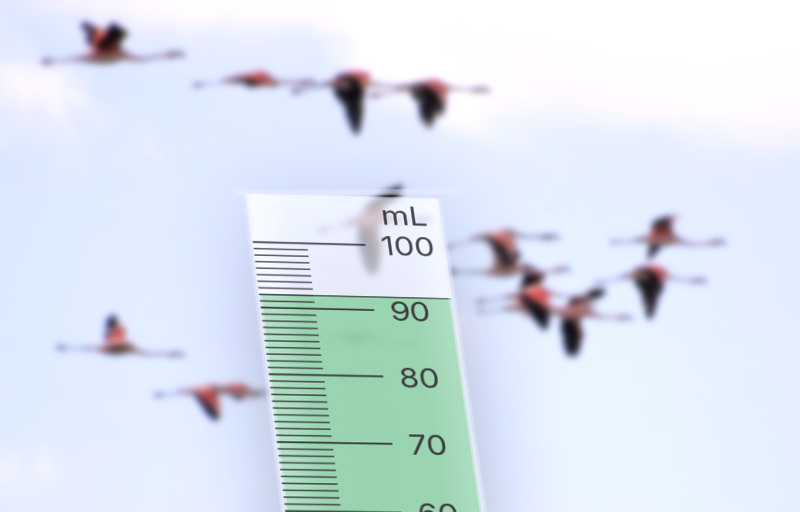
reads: value=92 unit=mL
